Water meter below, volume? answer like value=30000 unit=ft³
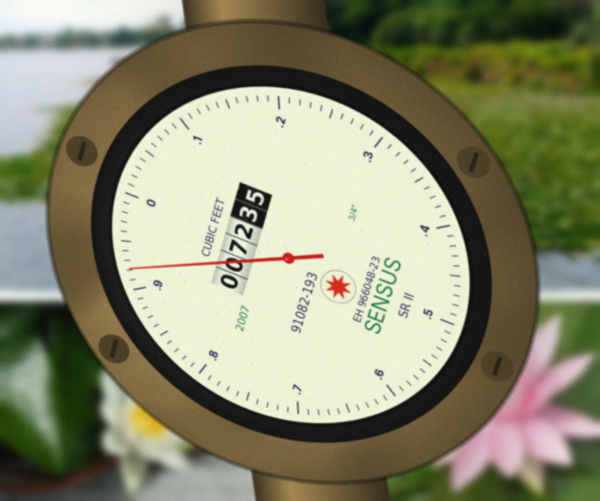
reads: value=7234.92 unit=ft³
